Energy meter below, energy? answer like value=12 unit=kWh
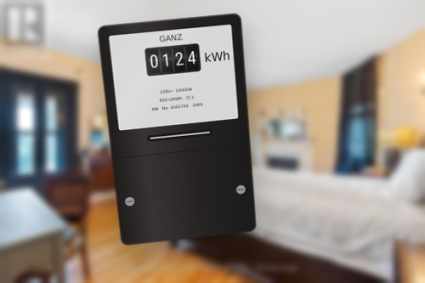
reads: value=124 unit=kWh
